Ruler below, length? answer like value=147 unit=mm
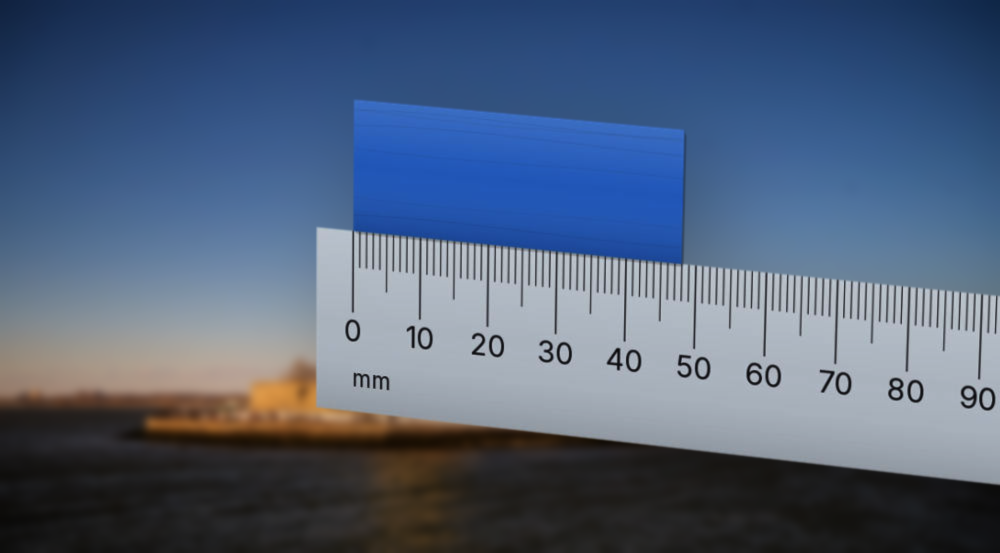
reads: value=48 unit=mm
